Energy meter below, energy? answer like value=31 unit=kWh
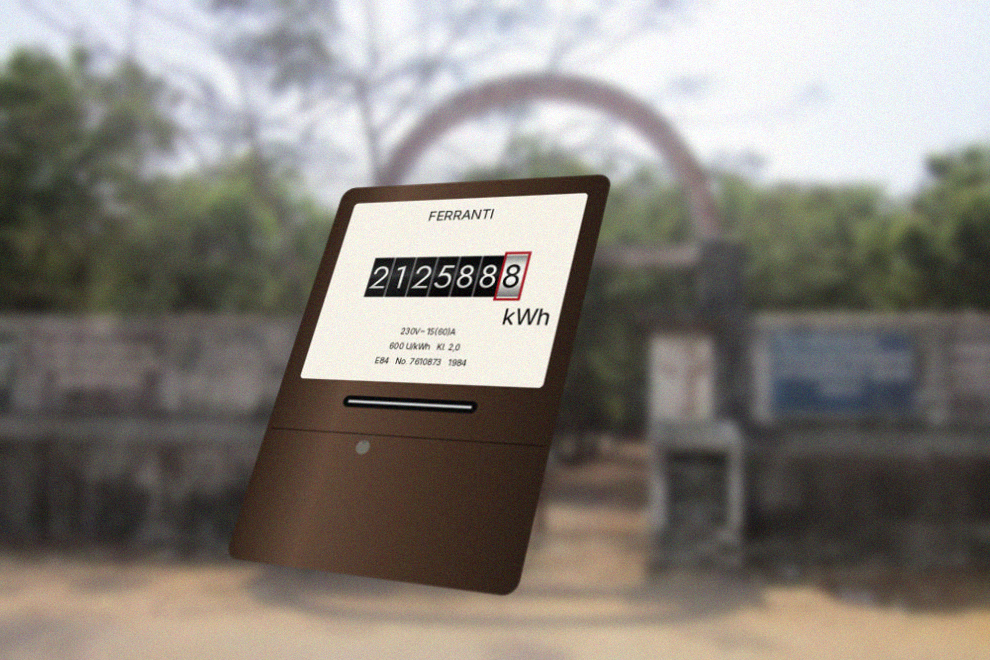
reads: value=212588.8 unit=kWh
